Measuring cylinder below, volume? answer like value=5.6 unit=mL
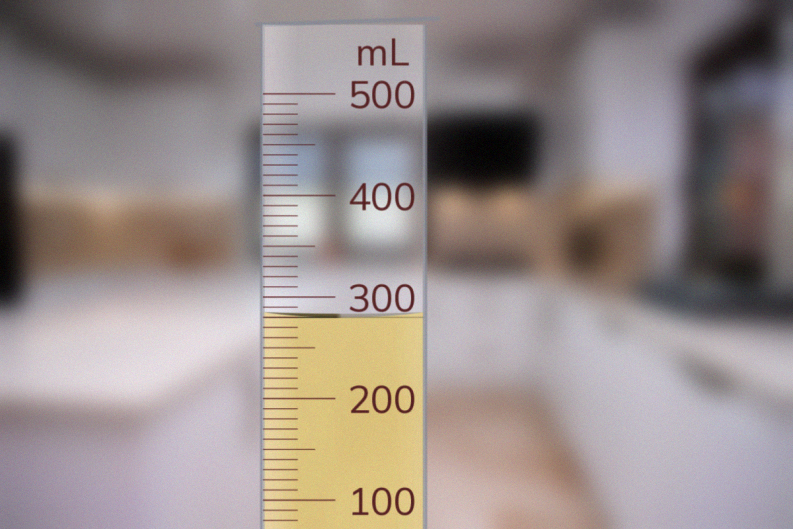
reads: value=280 unit=mL
